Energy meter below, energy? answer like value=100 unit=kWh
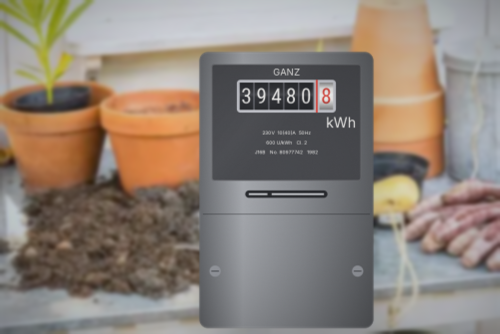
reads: value=39480.8 unit=kWh
